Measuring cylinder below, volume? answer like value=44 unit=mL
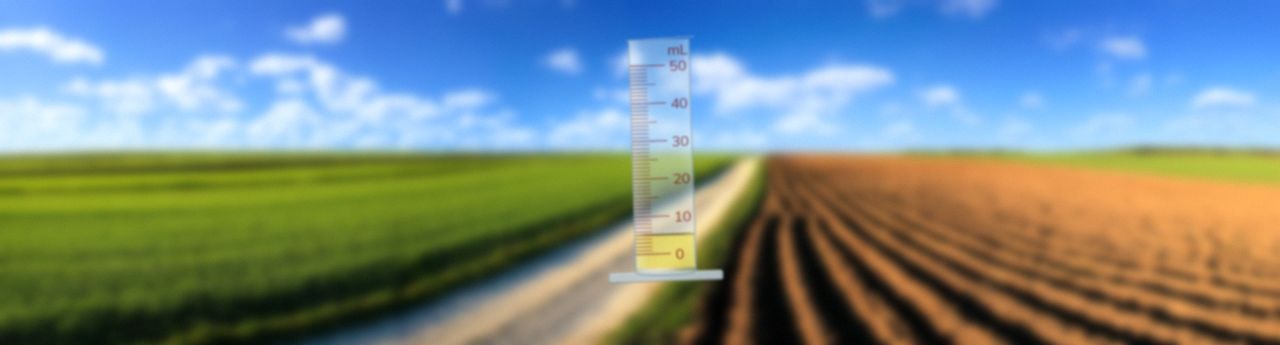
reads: value=5 unit=mL
